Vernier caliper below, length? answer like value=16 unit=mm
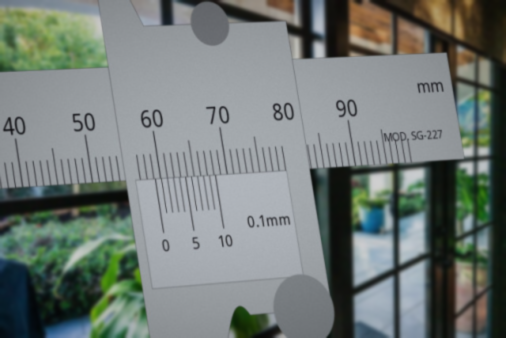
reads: value=59.2 unit=mm
